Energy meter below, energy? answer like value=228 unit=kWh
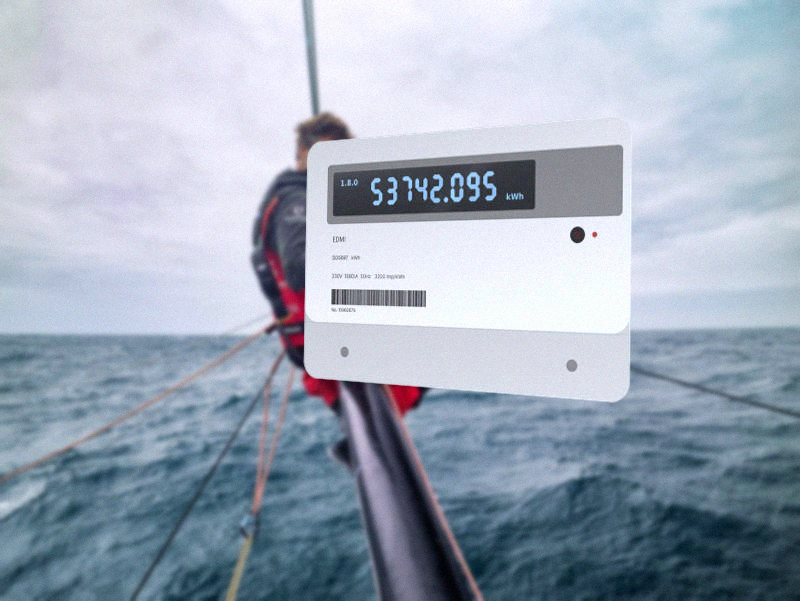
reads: value=53742.095 unit=kWh
